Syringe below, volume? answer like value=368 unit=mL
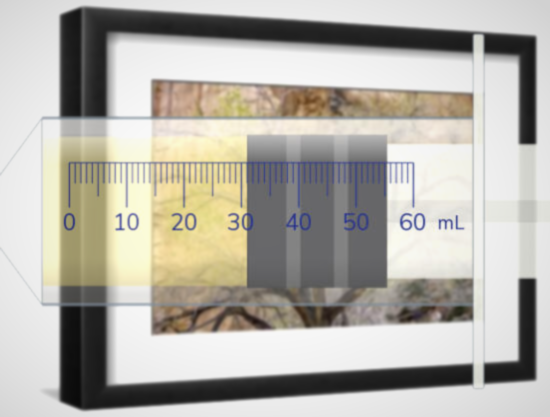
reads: value=31 unit=mL
